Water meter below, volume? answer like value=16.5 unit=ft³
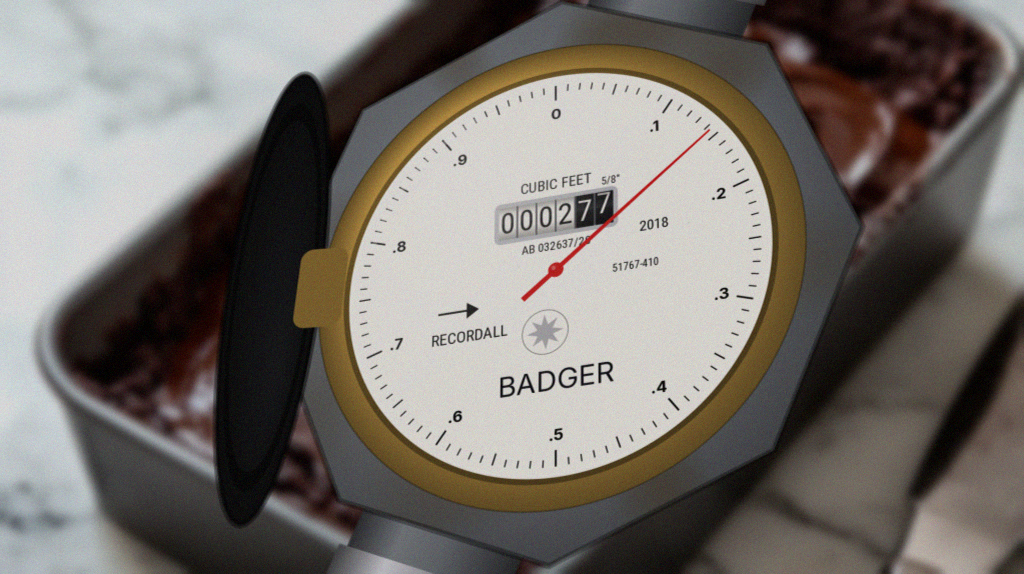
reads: value=277.14 unit=ft³
